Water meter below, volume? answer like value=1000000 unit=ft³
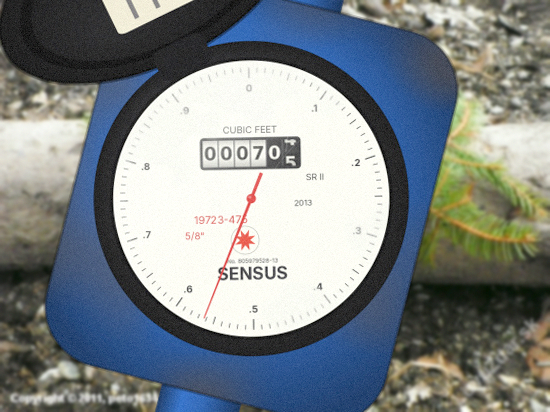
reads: value=704.56 unit=ft³
